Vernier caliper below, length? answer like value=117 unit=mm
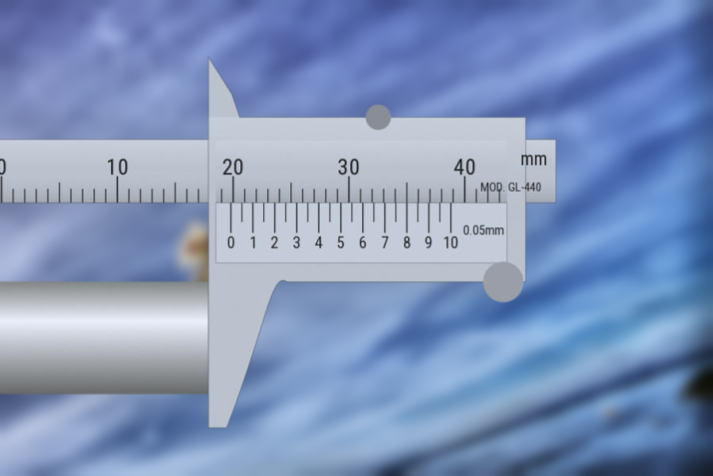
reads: value=19.8 unit=mm
